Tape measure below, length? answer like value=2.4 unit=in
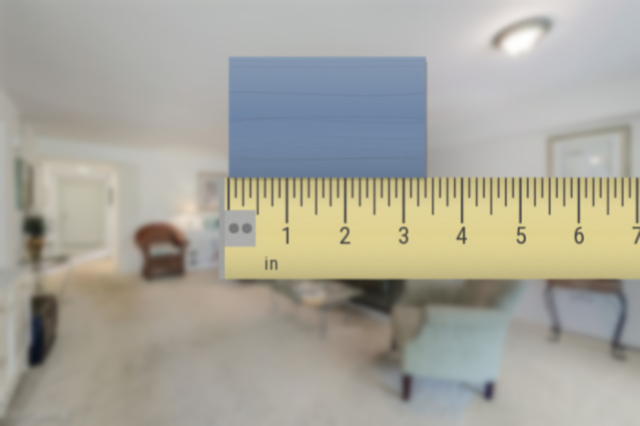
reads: value=3.375 unit=in
